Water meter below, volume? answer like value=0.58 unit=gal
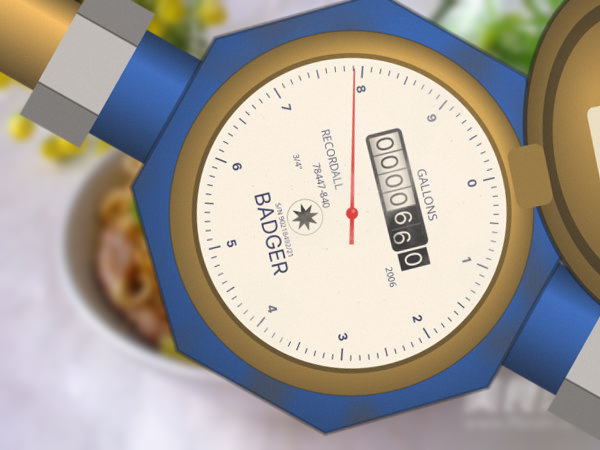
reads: value=657.9 unit=gal
